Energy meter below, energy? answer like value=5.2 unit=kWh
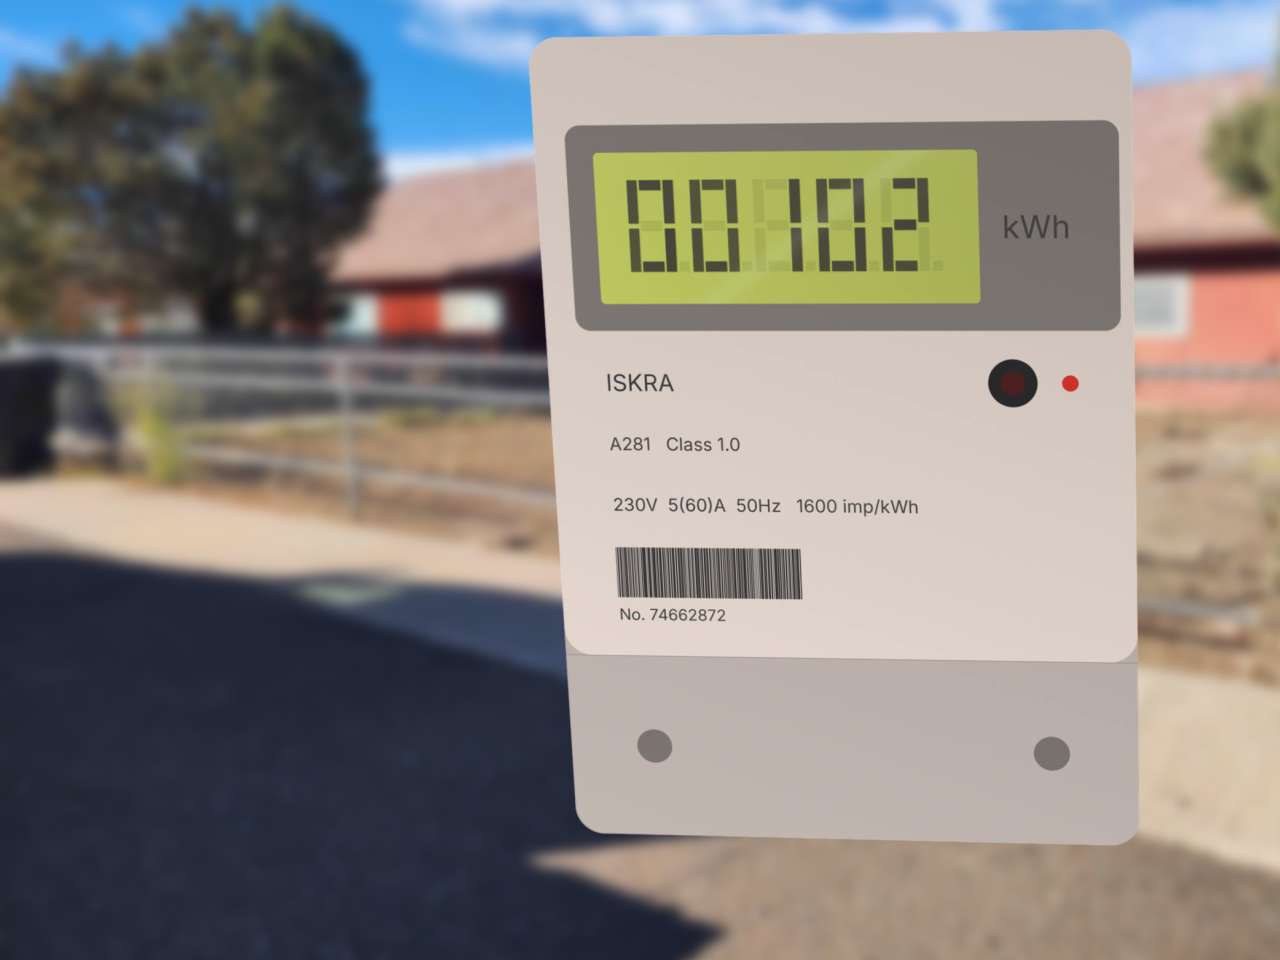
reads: value=102 unit=kWh
